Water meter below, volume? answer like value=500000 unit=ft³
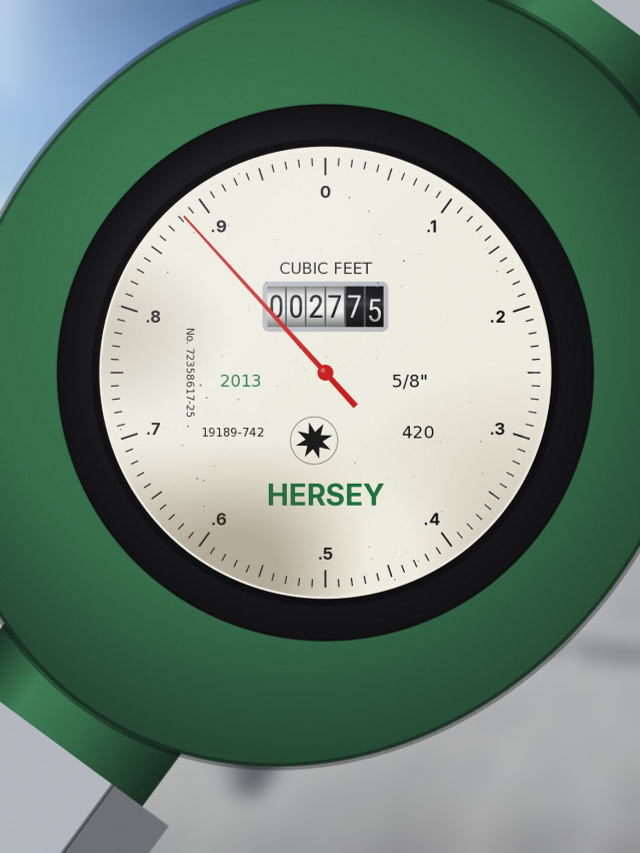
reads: value=2774.88 unit=ft³
